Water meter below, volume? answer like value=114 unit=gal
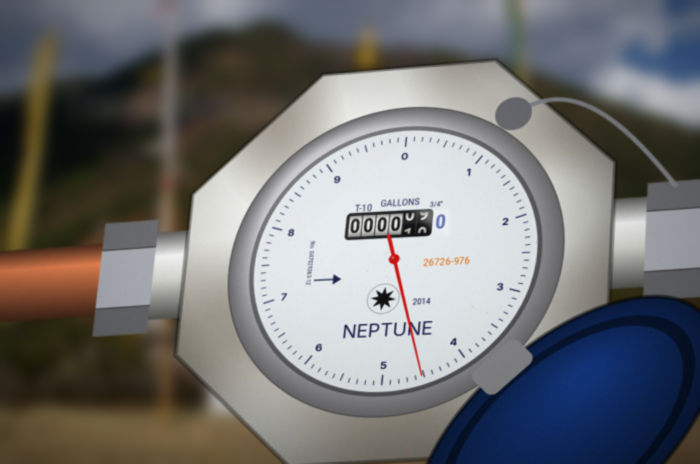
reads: value=94.5 unit=gal
